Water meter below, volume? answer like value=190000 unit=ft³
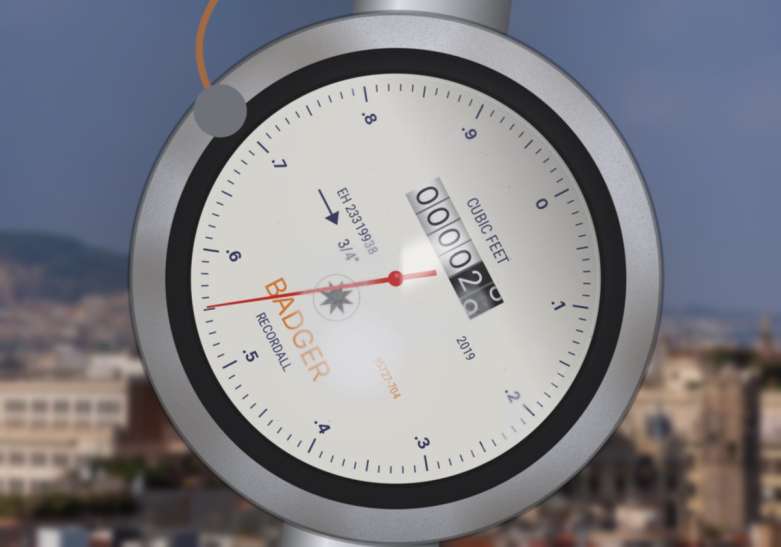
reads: value=28.55 unit=ft³
